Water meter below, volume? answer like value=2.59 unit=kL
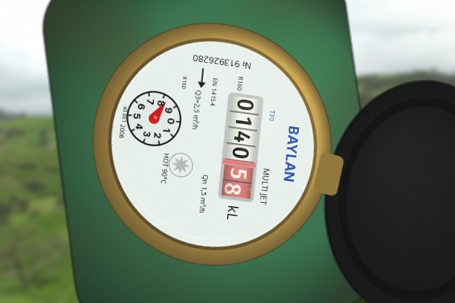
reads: value=140.578 unit=kL
